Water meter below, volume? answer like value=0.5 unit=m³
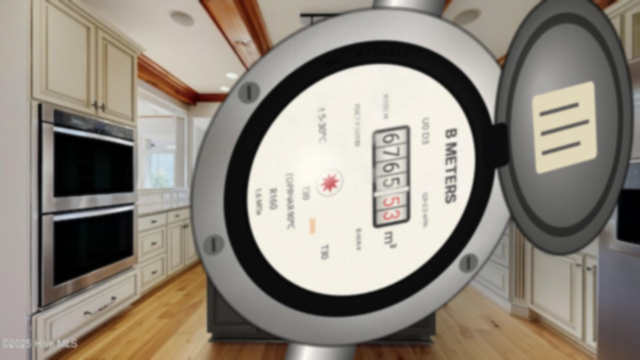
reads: value=6765.53 unit=m³
